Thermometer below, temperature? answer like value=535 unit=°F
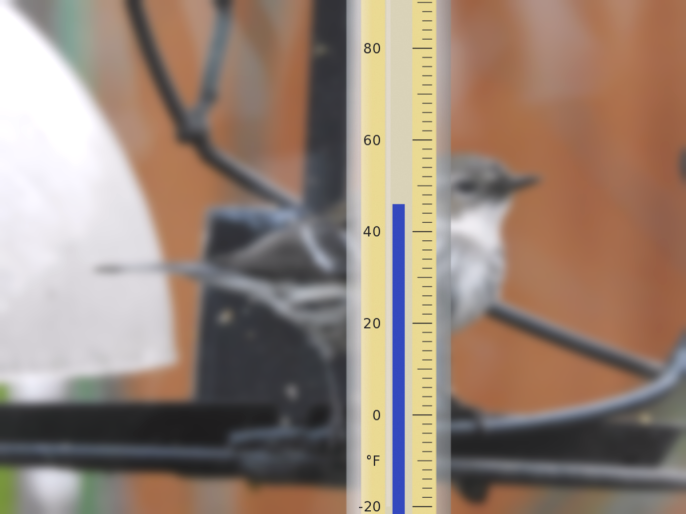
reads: value=46 unit=°F
